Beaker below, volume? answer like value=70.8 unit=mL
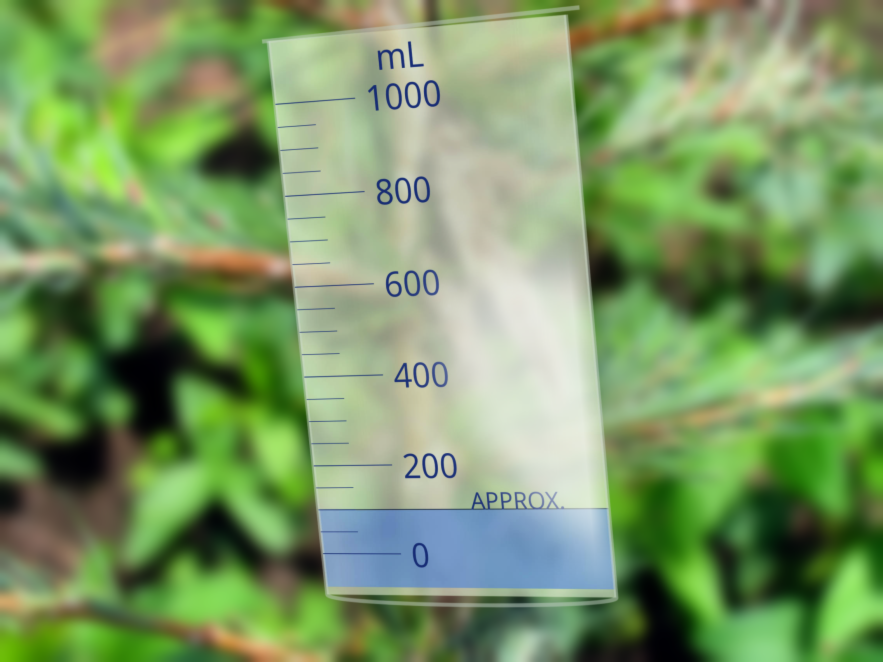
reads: value=100 unit=mL
